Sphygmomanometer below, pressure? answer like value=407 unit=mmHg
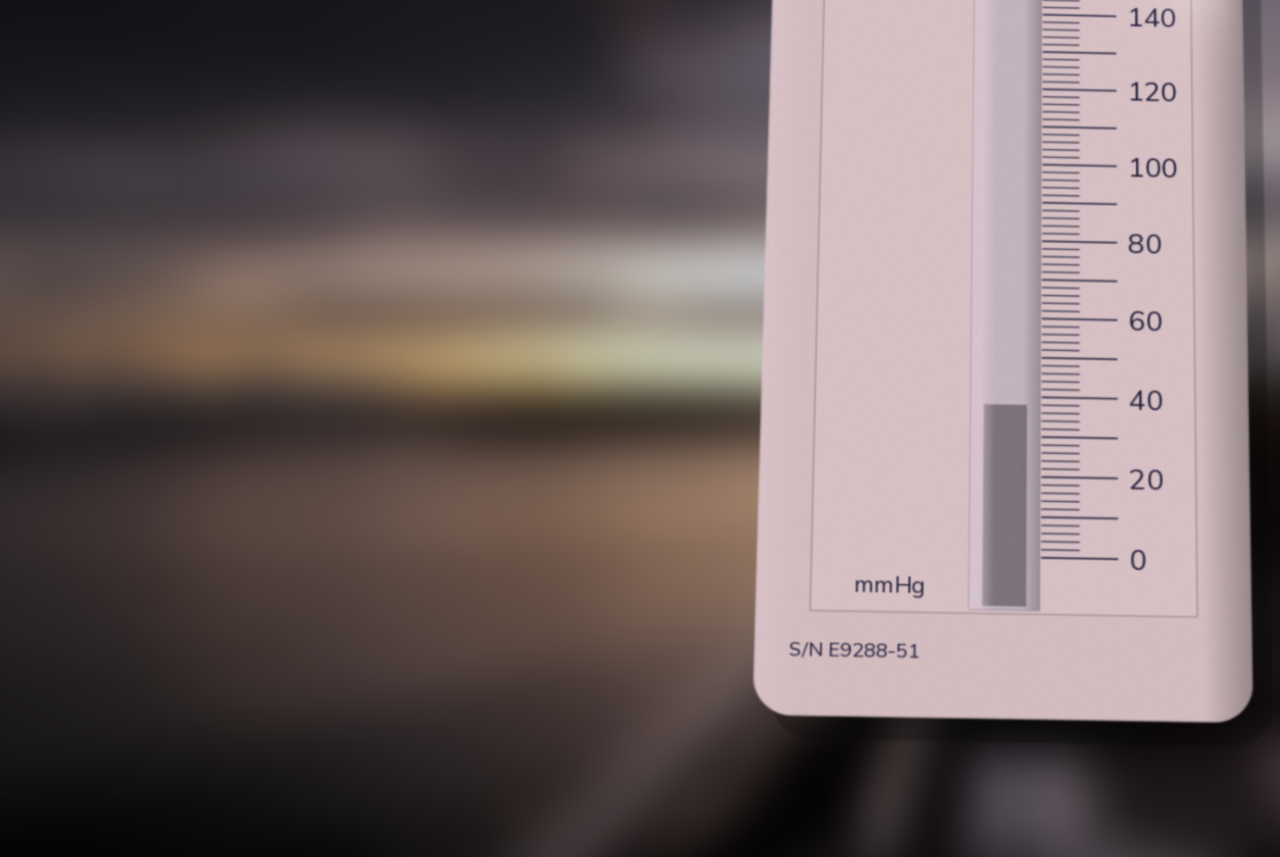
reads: value=38 unit=mmHg
